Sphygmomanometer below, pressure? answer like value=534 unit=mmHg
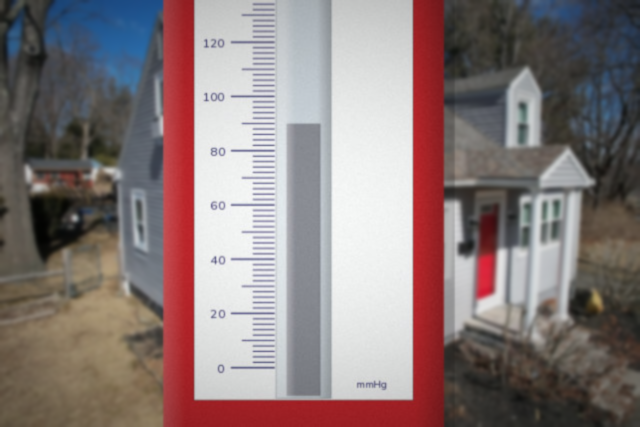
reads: value=90 unit=mmHg
